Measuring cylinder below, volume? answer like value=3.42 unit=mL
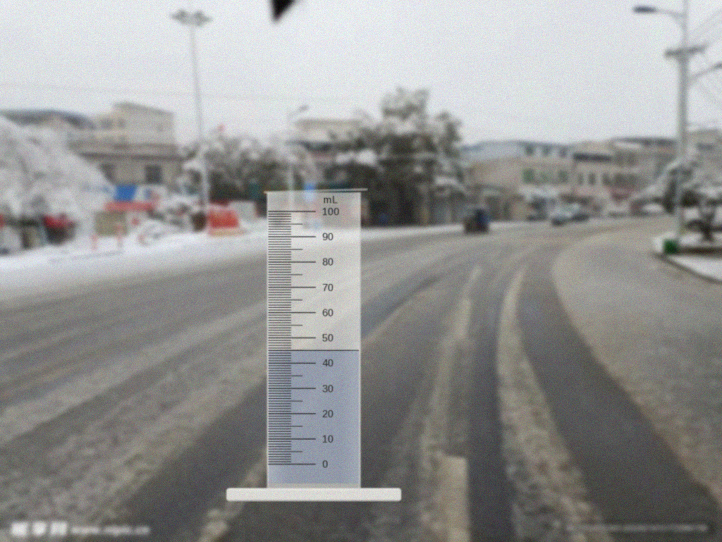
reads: value=45 unit=mL
